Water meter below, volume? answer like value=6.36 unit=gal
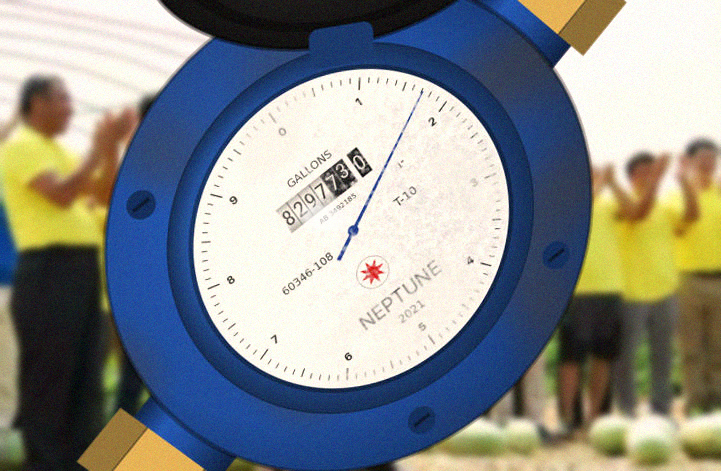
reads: value=8297731.7 unit=gal
